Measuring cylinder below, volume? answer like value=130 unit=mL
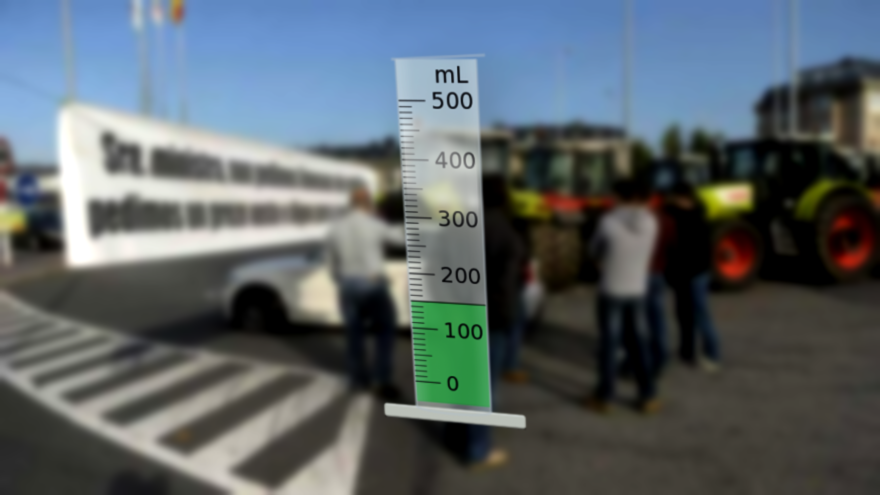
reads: value=150 unit=mL
